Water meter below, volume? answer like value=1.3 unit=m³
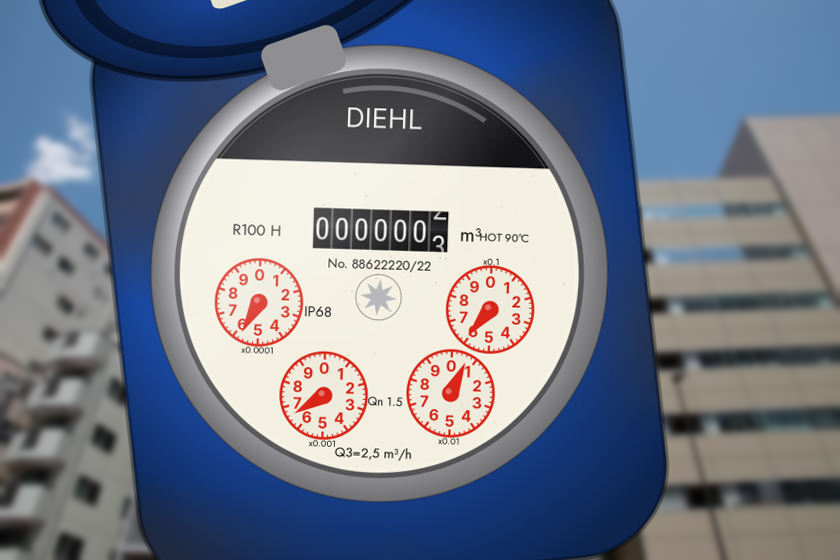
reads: value=2.6065 unit=m³
